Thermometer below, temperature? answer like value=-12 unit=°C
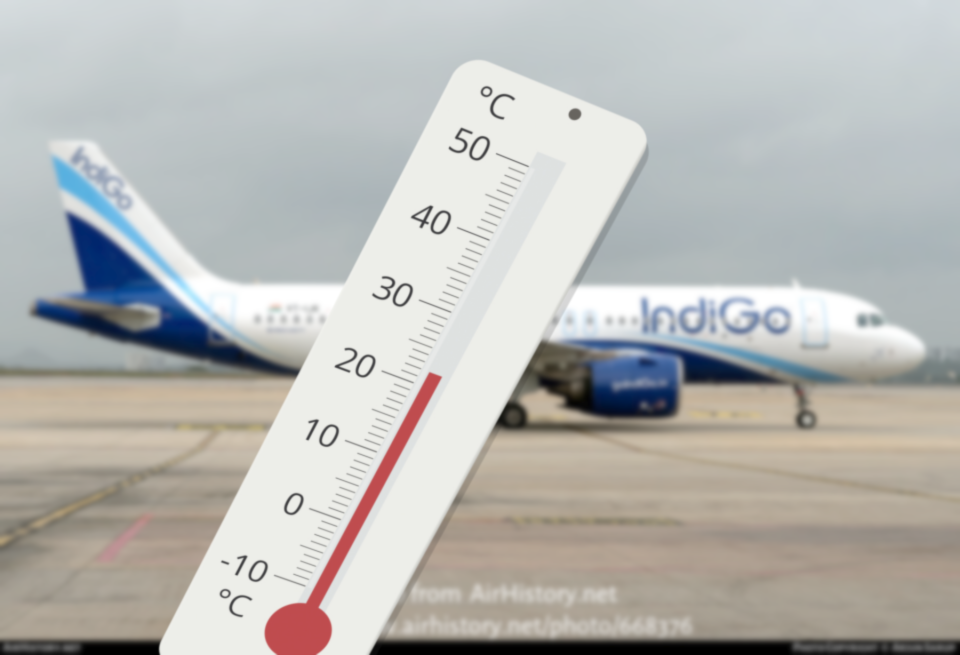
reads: value=22 unit=°C
